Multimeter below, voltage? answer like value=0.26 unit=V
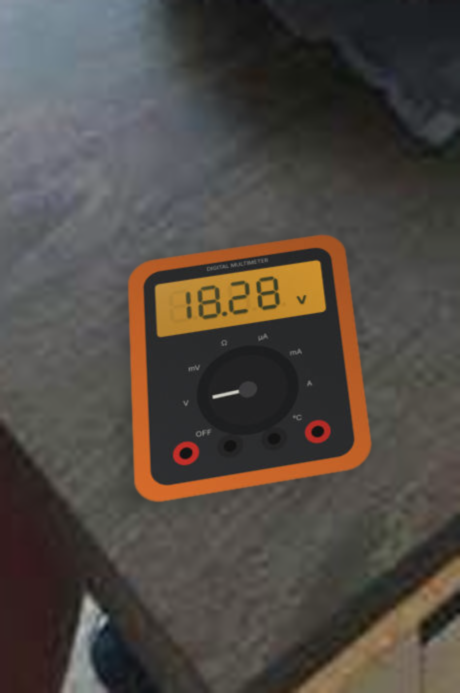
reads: value=18.28 unit=V
